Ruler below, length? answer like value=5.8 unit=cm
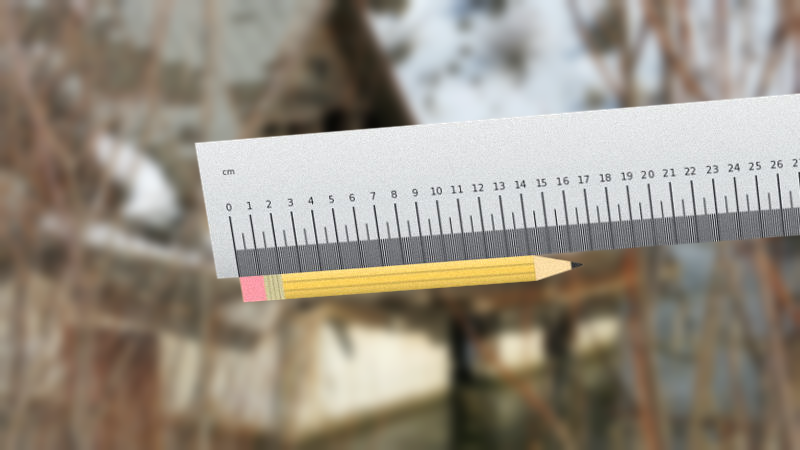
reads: value=16.5 unit=cm
